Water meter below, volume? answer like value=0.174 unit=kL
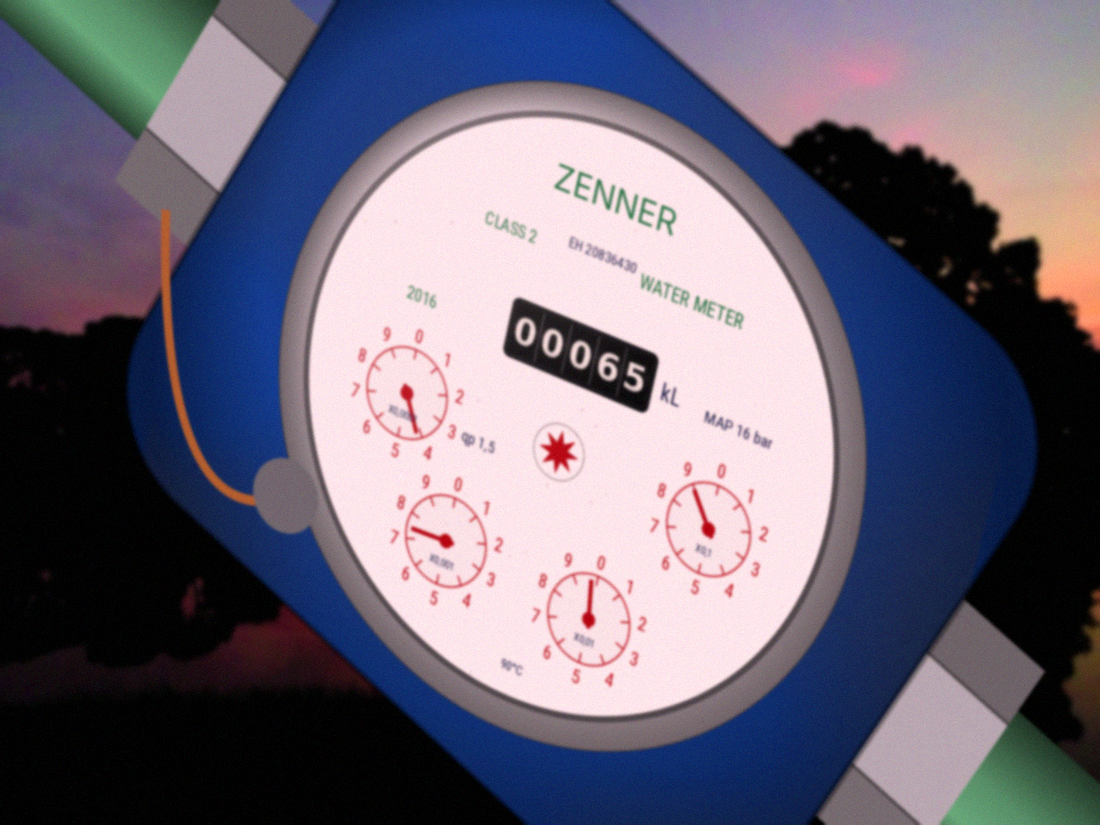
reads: value=65.8974 unit=kL
